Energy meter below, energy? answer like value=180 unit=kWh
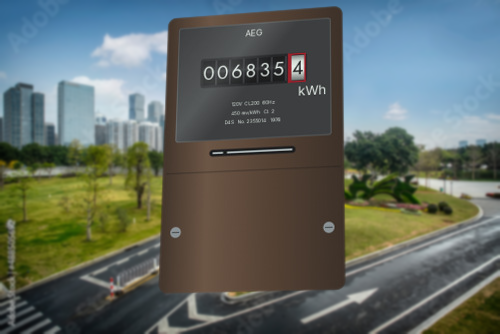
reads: value=6835.4 unit=kWh
